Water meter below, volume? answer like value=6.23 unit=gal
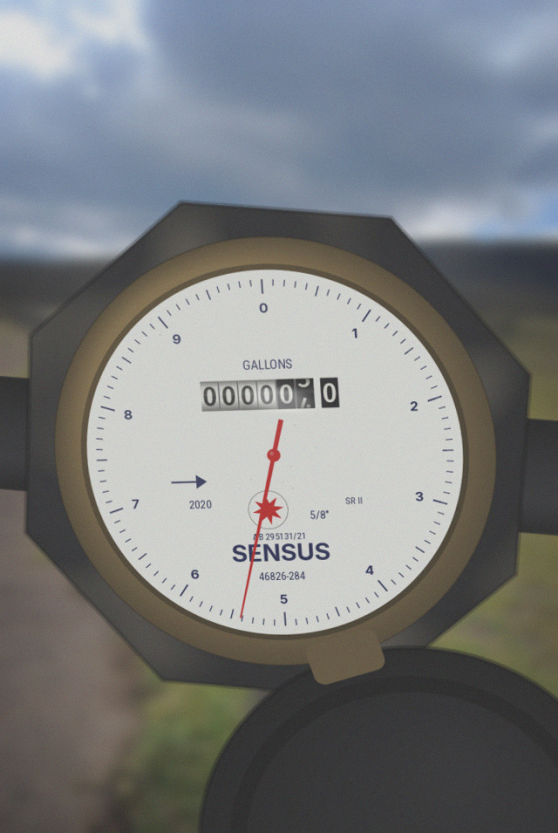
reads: value=35.4 unit=gal
